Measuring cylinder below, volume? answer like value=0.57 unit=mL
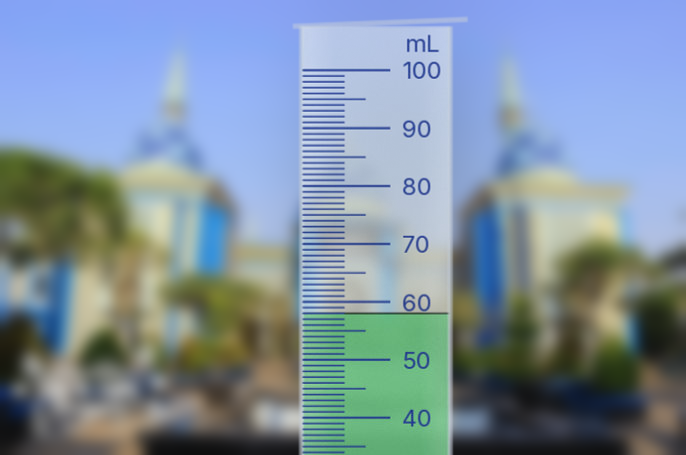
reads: value=58 unit=mL
